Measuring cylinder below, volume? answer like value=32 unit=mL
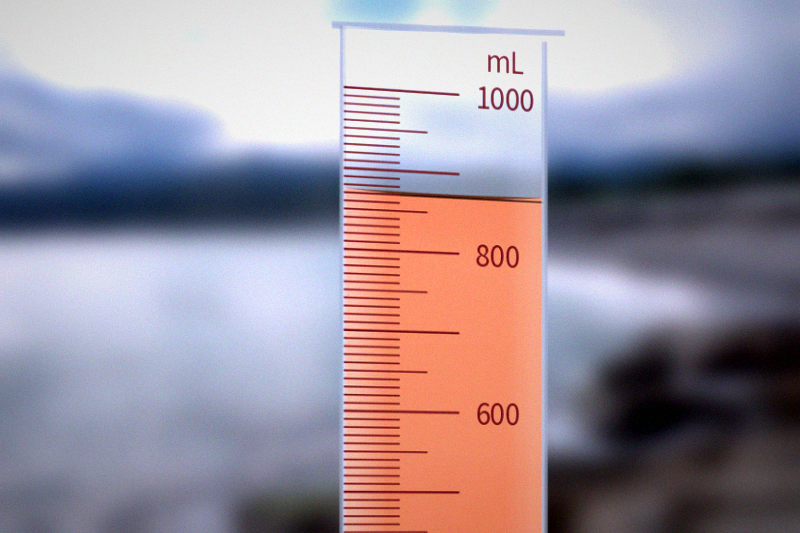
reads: value=870 unit=mL
